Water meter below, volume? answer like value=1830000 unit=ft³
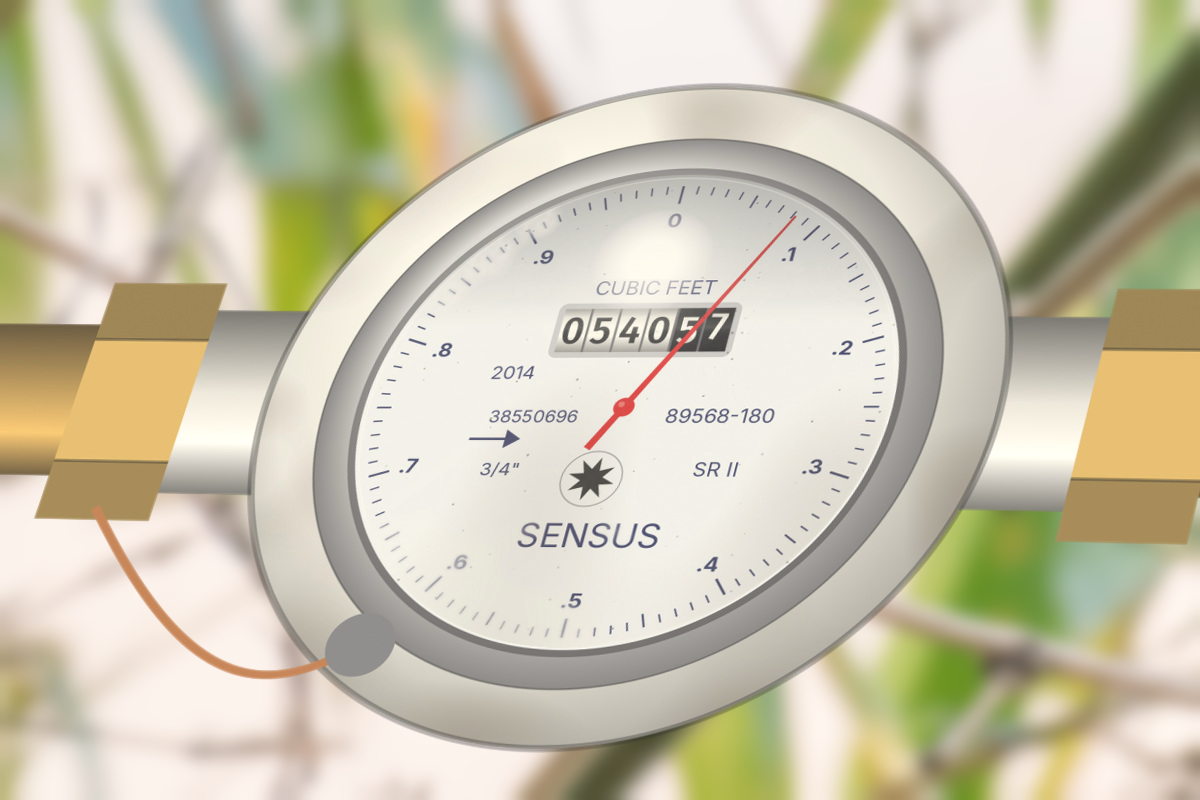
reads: value=54057.08 unit=ft³
